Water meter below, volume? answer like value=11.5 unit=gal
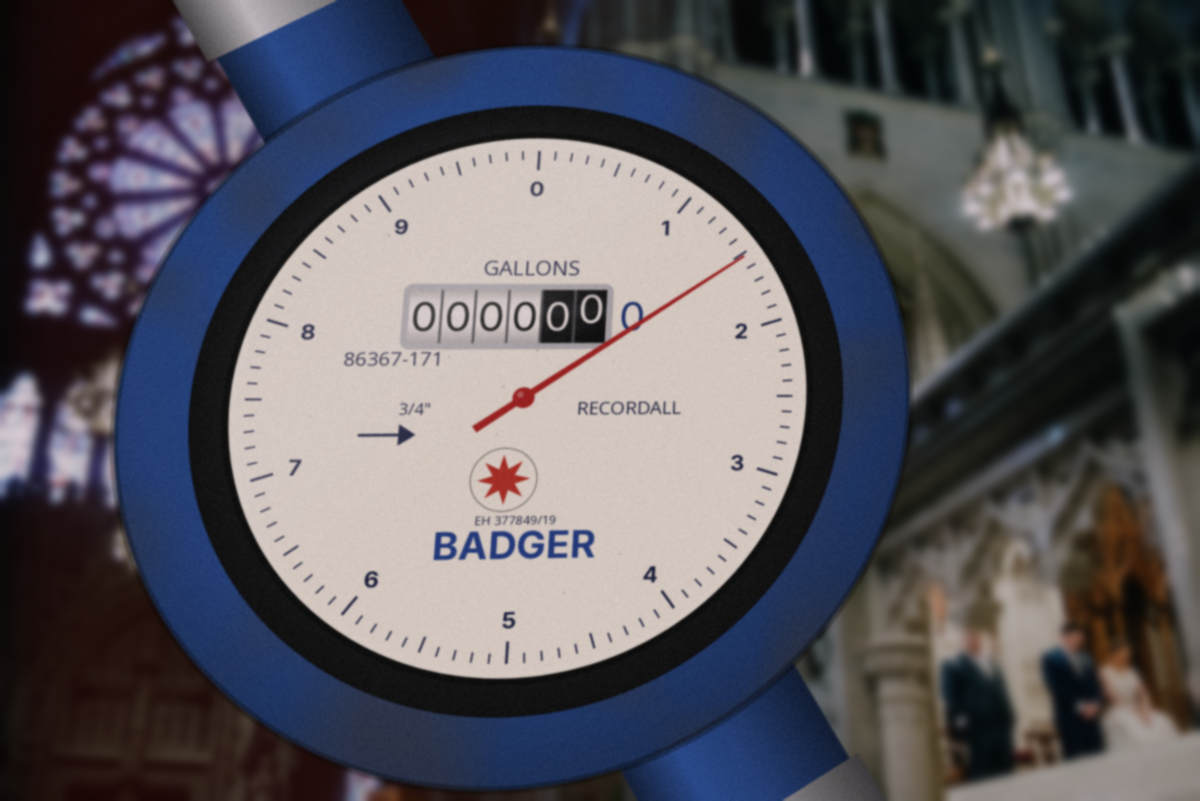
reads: value=1.5 unit=gal
